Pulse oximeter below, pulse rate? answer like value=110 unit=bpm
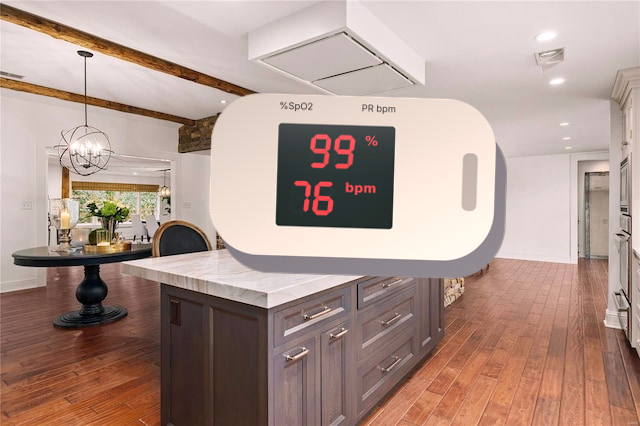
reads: value=76 unit=bpm
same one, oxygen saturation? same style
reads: value=99 unit=%
